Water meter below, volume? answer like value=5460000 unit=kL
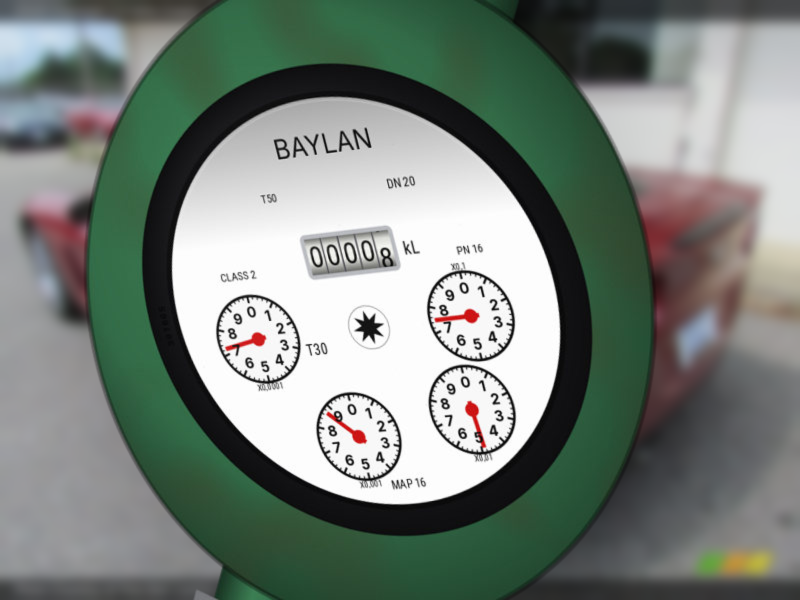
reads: value=7.7487 unit=kL
